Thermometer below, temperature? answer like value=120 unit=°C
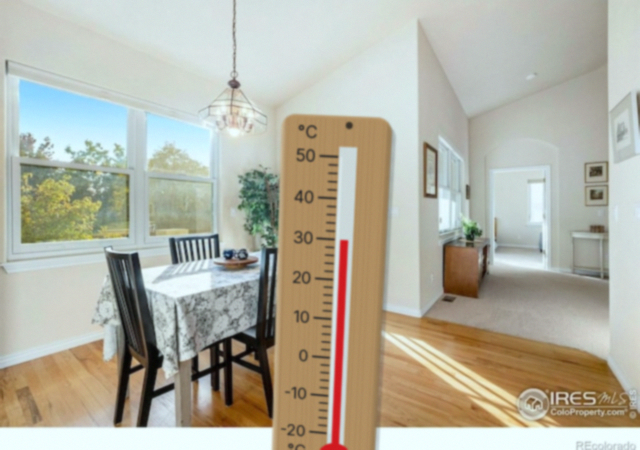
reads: value=30 unit=°C
